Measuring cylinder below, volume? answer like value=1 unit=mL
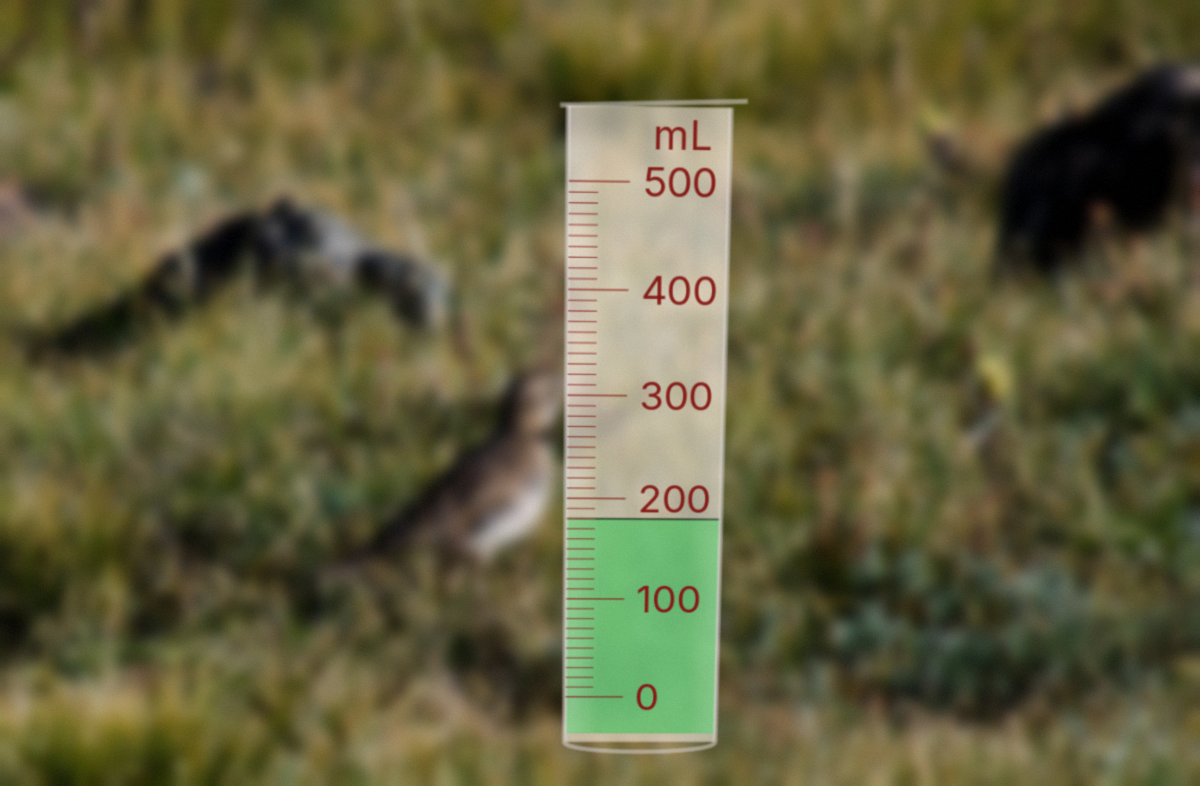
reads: value=180 unit=mL
